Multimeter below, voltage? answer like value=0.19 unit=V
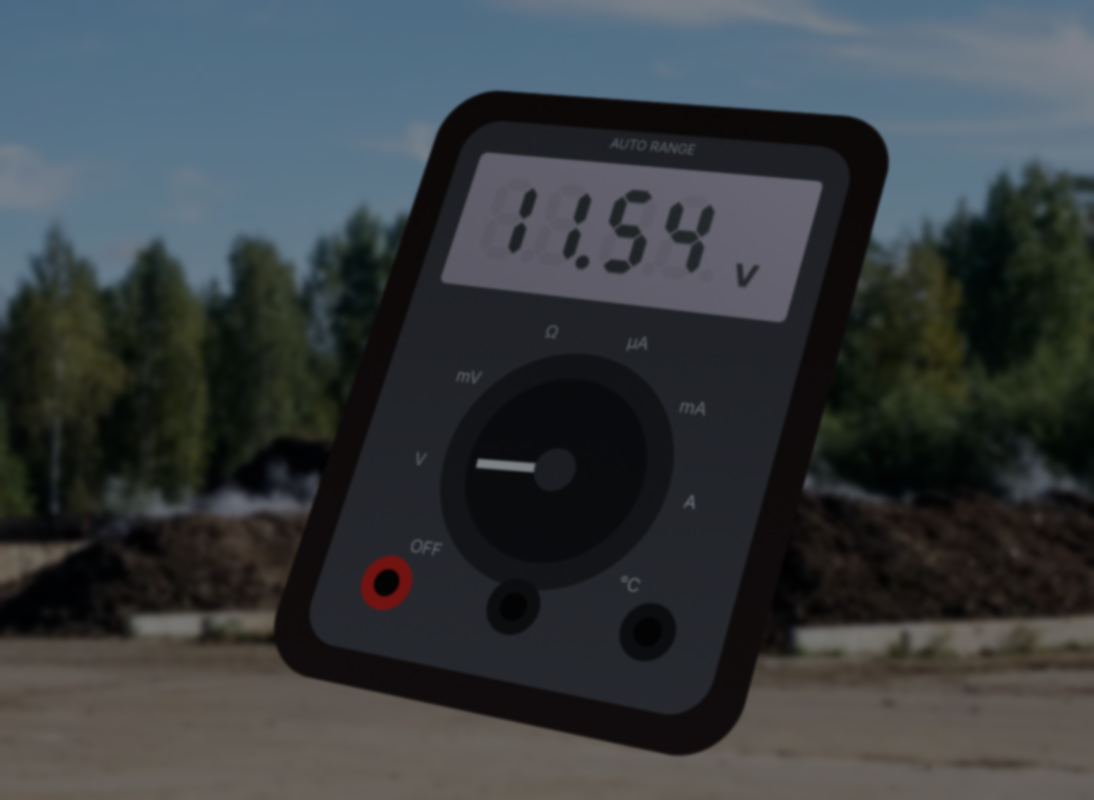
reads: value=11.54 unit=V
